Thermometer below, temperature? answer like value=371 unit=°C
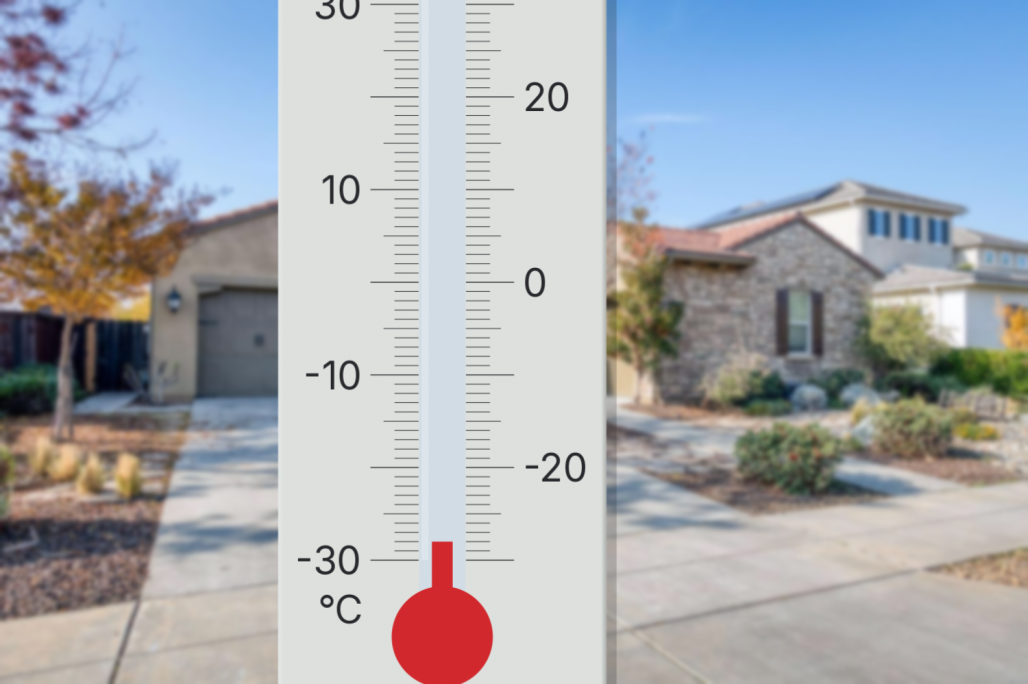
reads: value=-28 unit=°C
